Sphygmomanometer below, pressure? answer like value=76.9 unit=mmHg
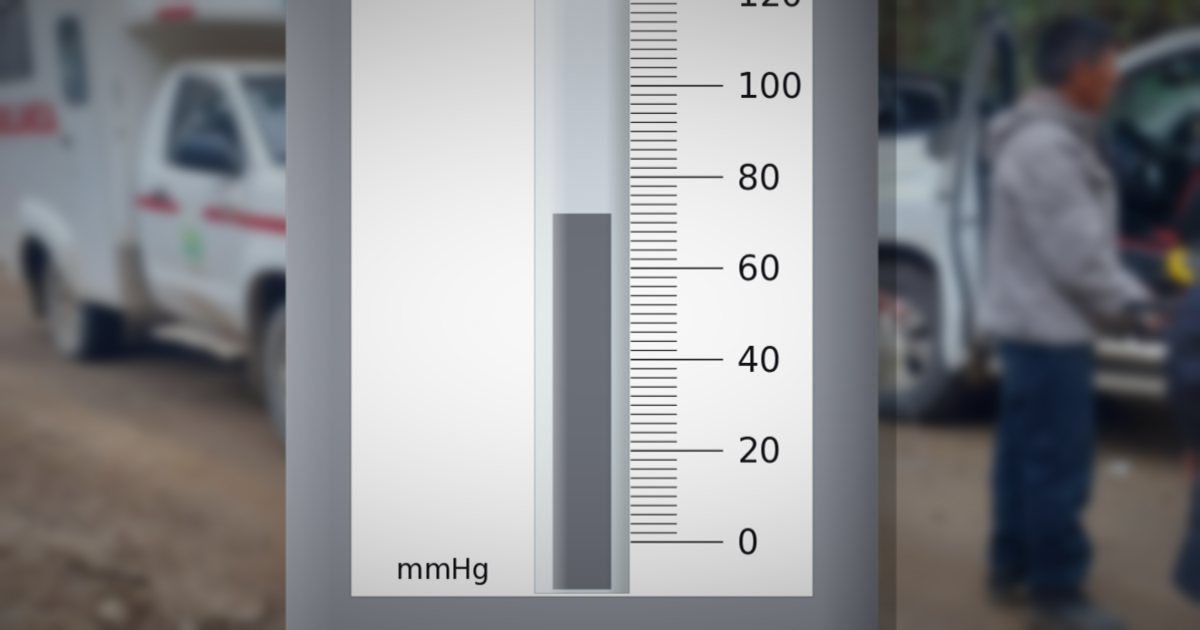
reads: value=72 unit=mmHg
